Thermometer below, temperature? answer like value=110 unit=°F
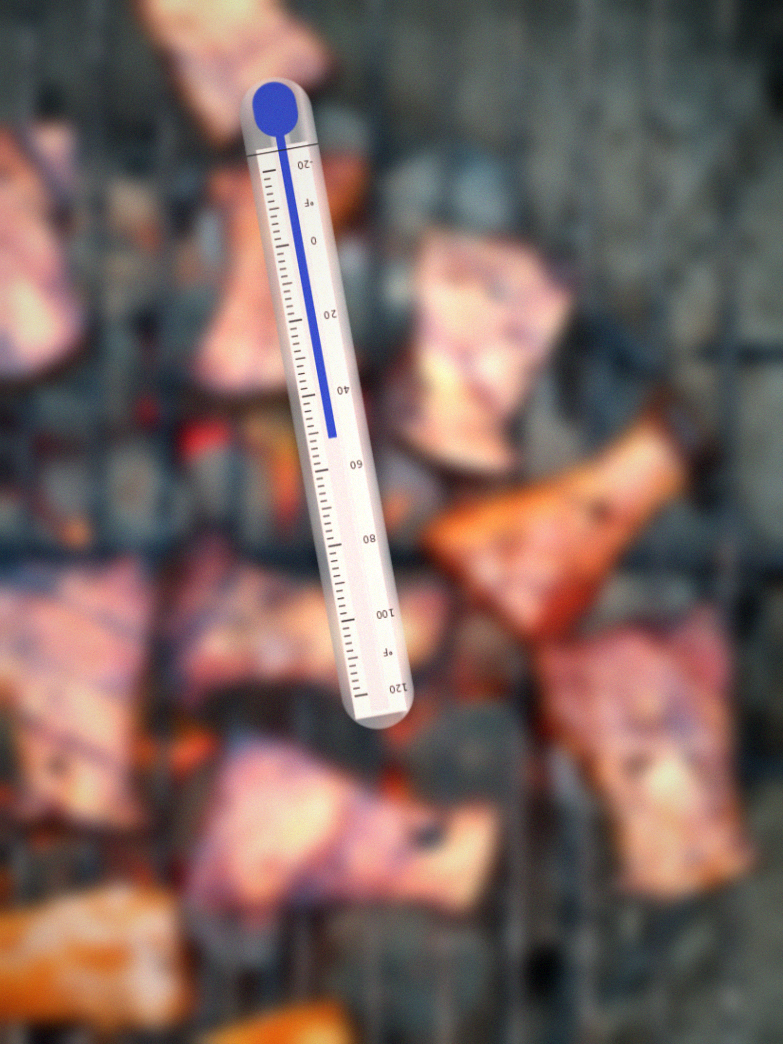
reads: value=52 unit=°F
